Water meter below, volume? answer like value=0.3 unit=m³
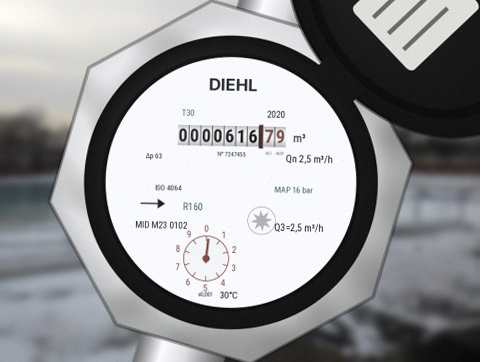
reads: value=616.790 unit=m³
